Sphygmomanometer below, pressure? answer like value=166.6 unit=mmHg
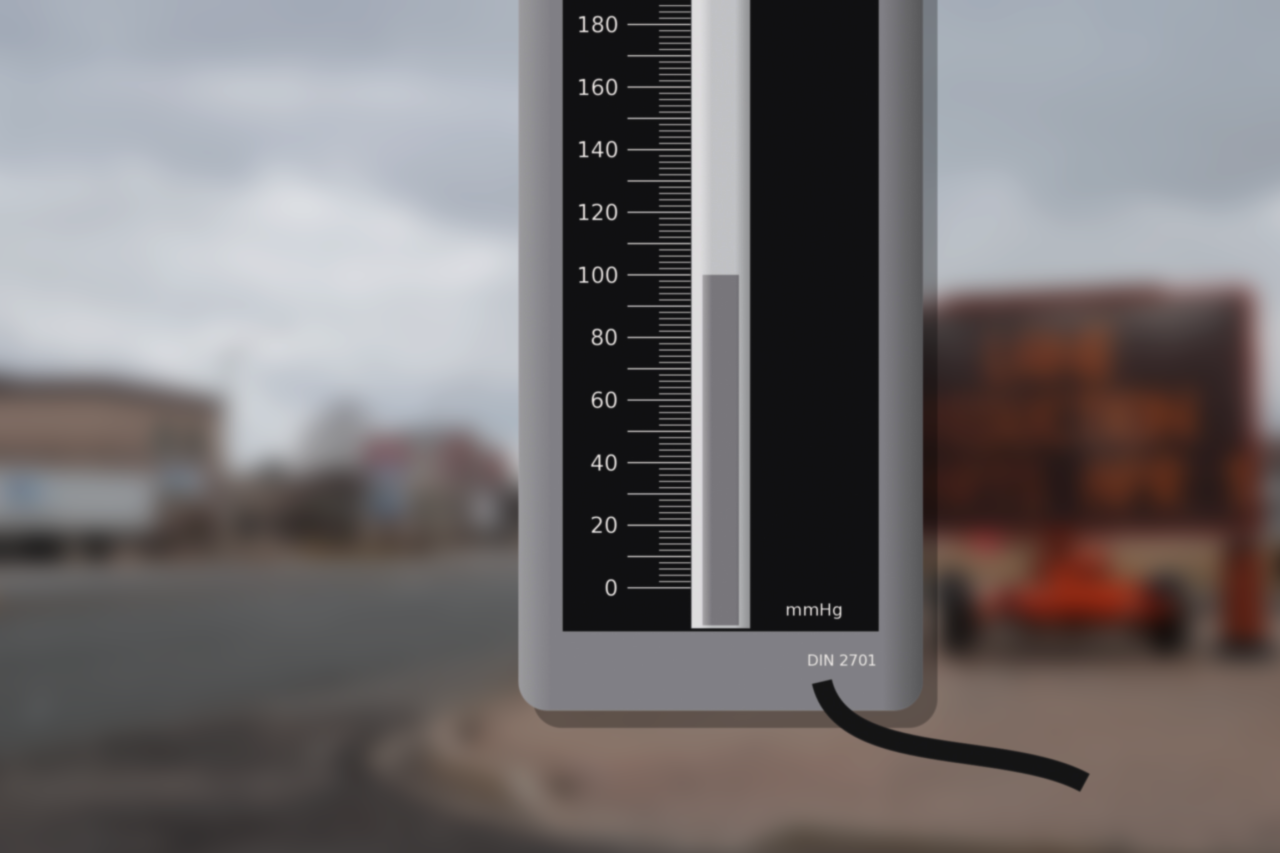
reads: value=100 unit=mmHg
